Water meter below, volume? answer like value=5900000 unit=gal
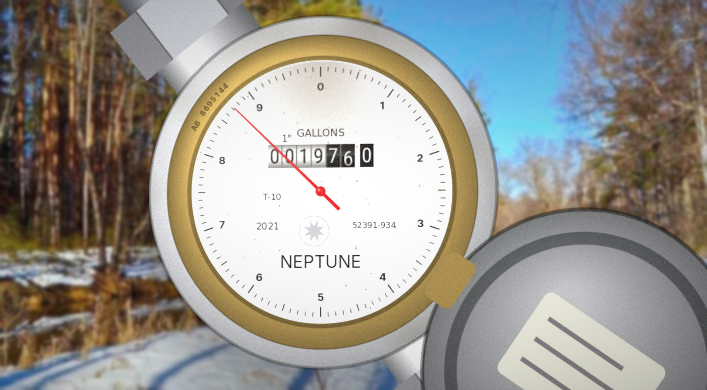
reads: value=19758.7 unit=gal
